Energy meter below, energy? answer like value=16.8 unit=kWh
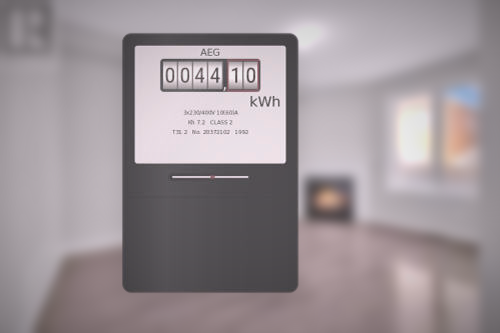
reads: value=44.10 unit=kWh
